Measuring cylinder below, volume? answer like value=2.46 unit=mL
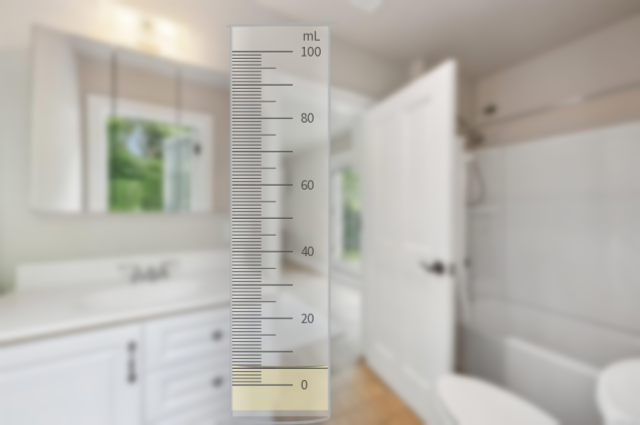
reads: value=5 unit=mL
